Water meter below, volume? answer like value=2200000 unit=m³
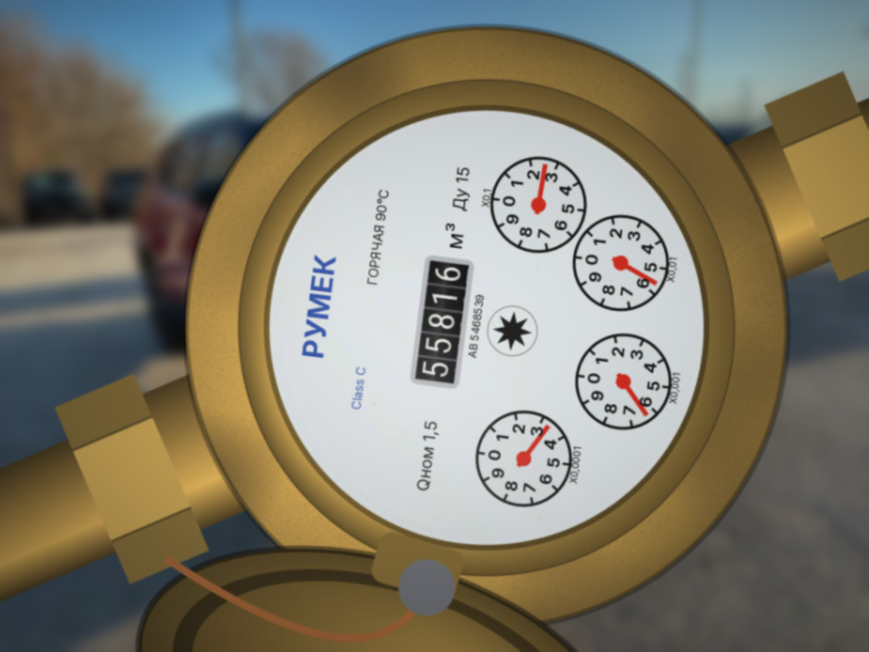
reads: value=55816.2563 unit=m³
